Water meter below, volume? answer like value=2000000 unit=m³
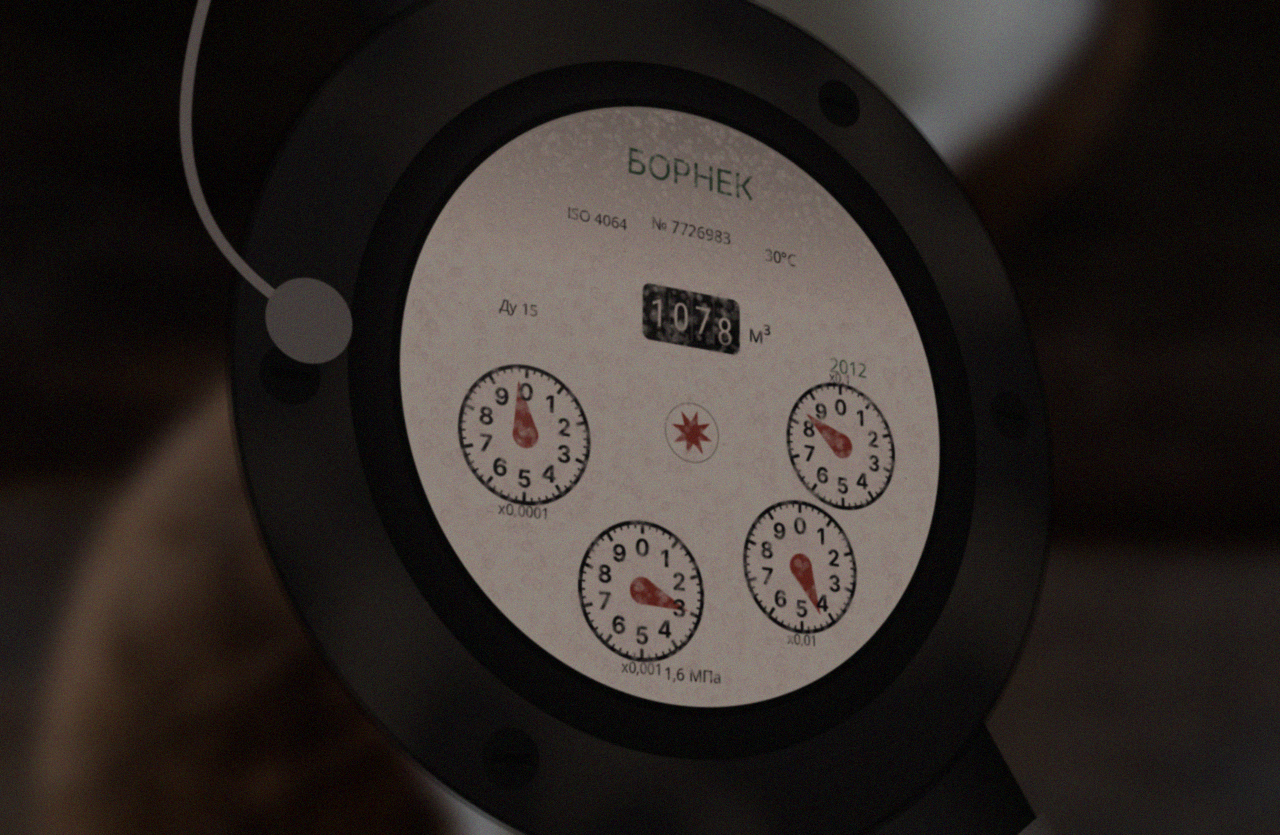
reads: value=1077.8429 unit=m³
